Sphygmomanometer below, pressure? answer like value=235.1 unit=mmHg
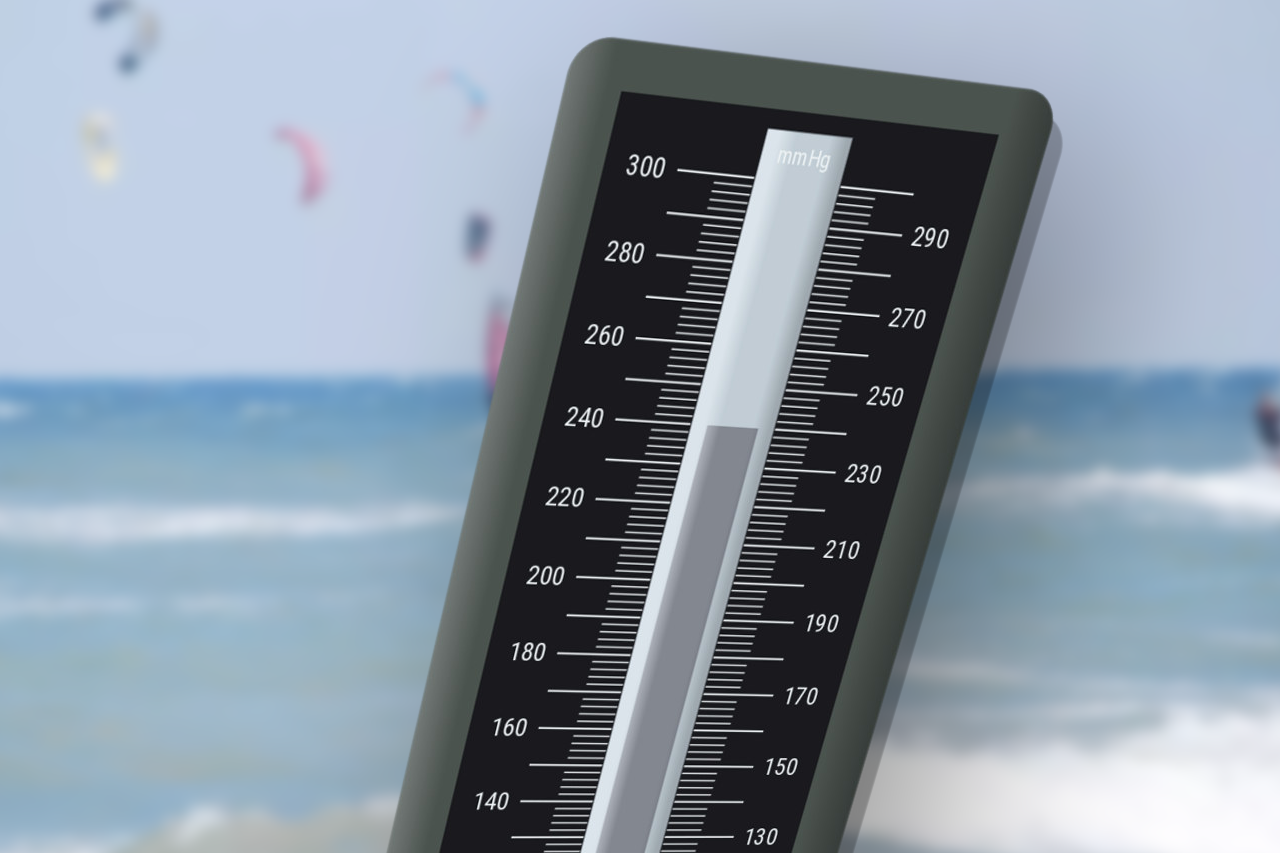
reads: value=240 unit=mmHg
